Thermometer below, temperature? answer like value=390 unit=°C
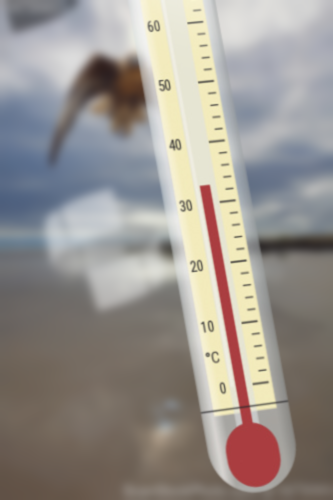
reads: value=33 unit=°C
